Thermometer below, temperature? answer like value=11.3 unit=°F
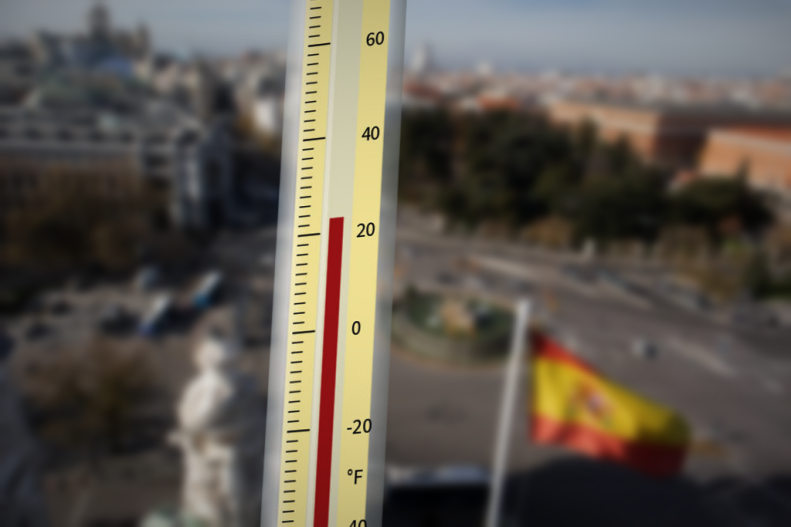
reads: value=23 unit=°F
